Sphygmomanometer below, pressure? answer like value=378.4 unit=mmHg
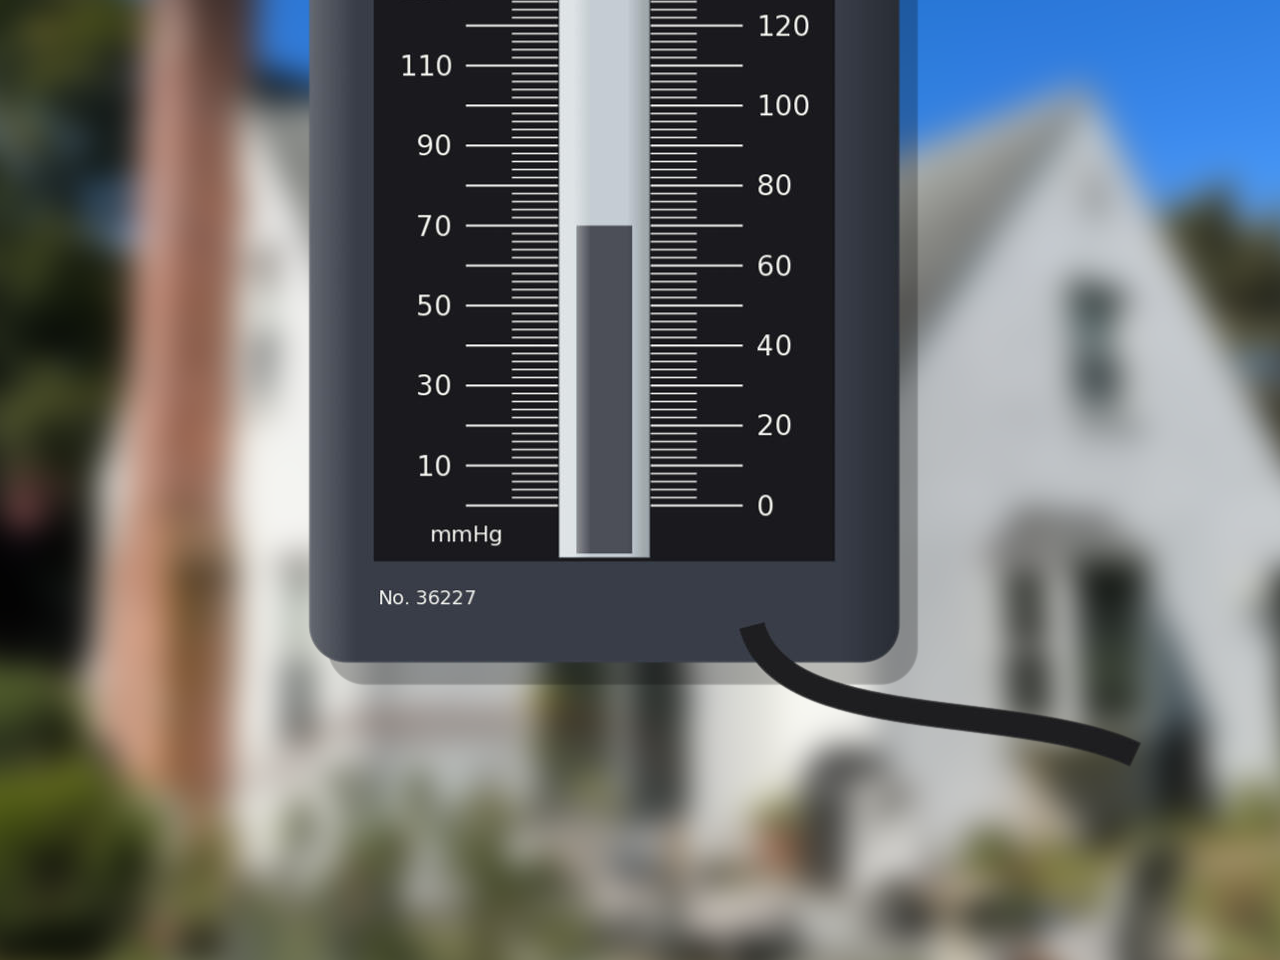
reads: value=70 unit=mmHg
